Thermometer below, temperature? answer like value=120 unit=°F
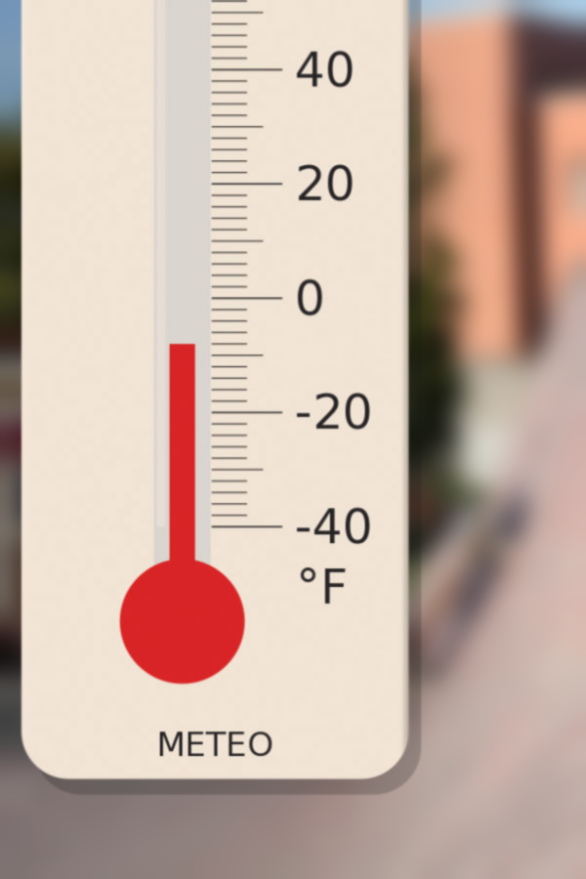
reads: value=-8 unit=°F
